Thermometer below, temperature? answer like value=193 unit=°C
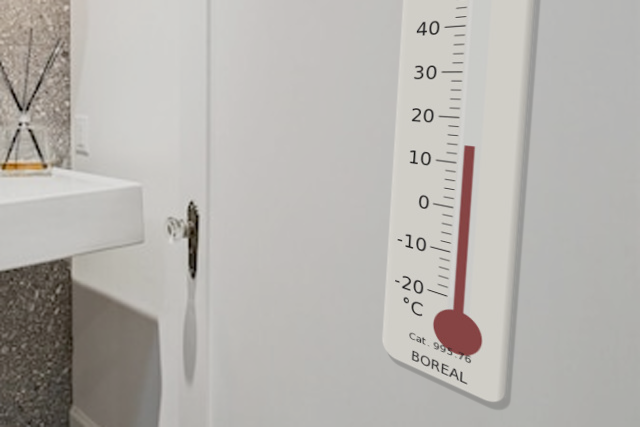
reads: value=14 unit=°C
